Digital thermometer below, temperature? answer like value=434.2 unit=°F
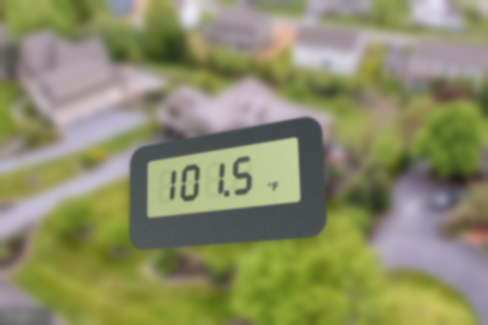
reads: value=101.5 unit=°F
